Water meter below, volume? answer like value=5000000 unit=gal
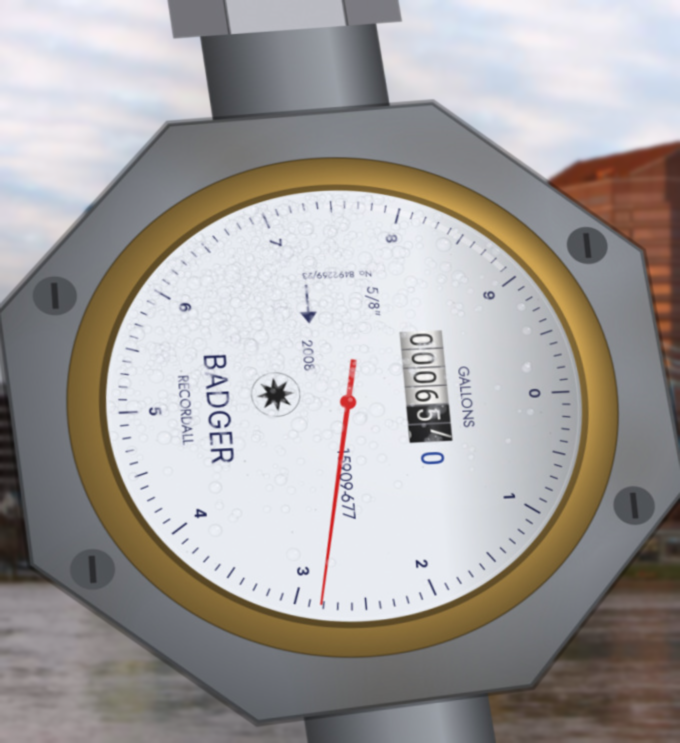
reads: value=6572.8 unit=gal
